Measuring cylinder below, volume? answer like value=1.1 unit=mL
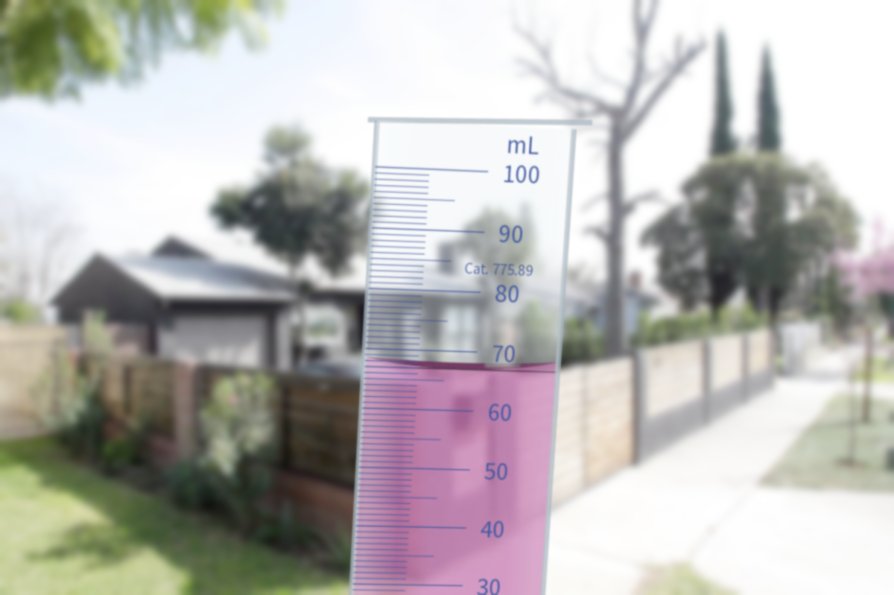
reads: value=67 unit=mL
